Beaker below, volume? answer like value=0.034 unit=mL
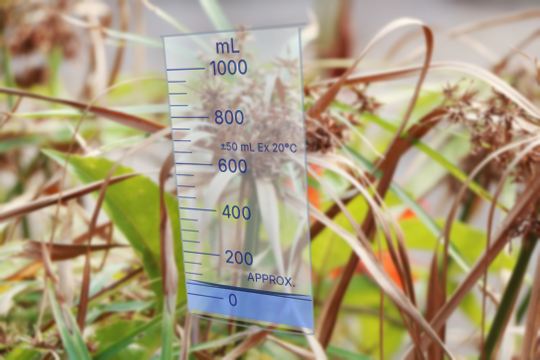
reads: value=50 unit=mL
